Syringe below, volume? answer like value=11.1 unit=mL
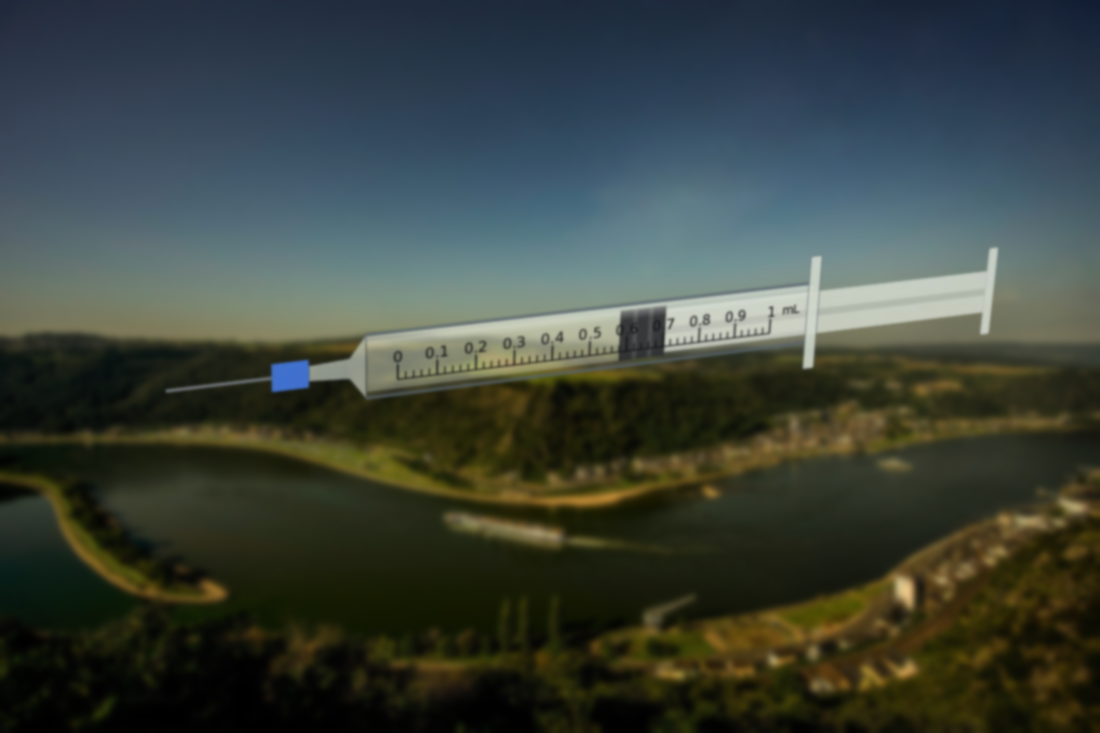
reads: value=0.58 unit=mL
